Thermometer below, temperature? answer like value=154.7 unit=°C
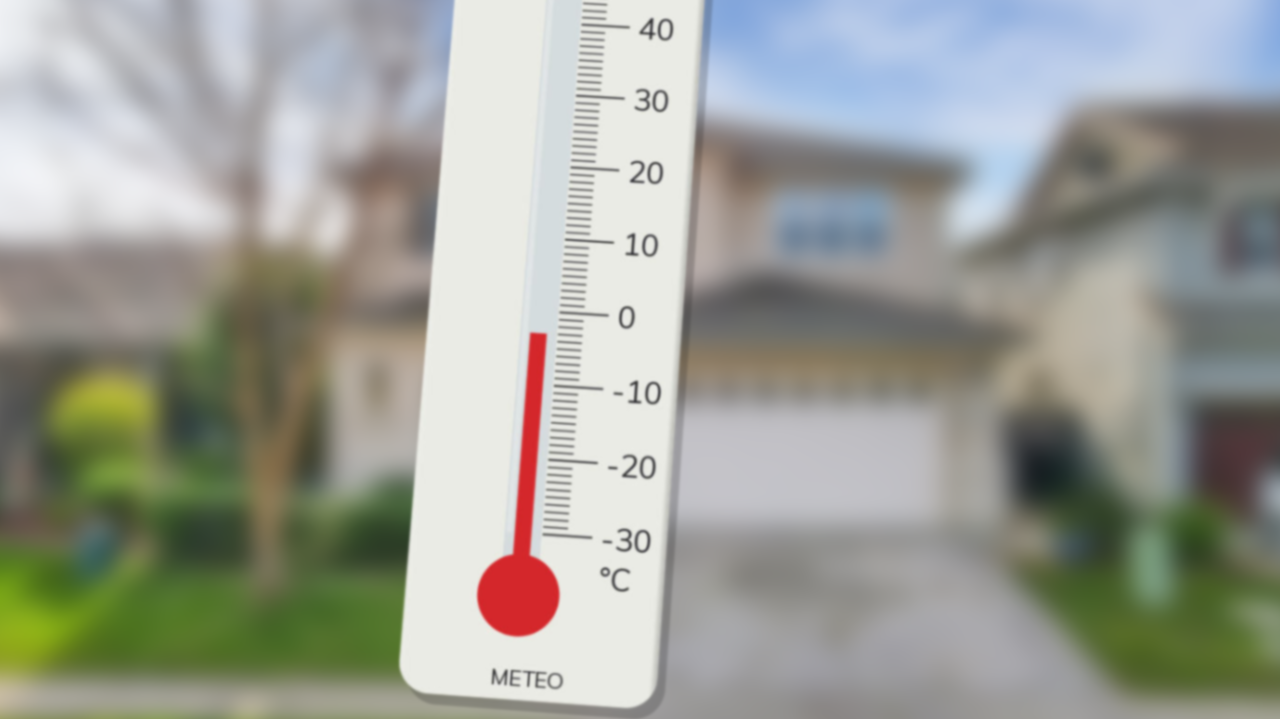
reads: value=-3 unit=°C
